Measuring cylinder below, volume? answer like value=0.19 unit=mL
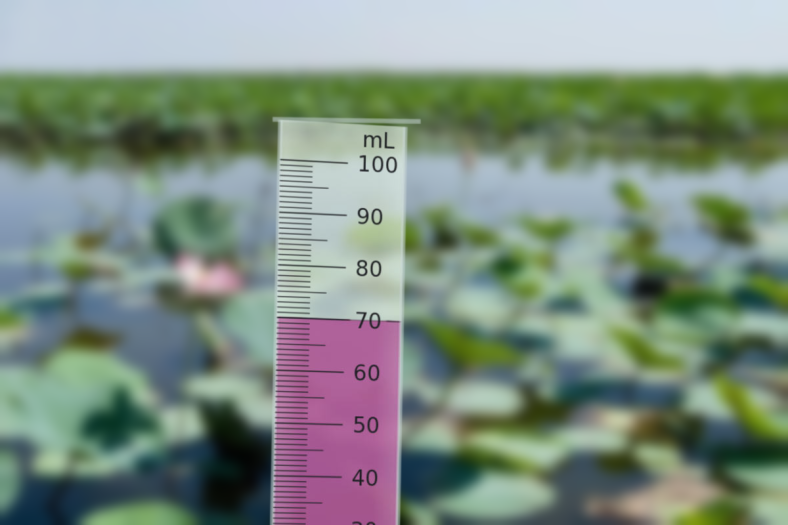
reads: value=70 unit=mL
